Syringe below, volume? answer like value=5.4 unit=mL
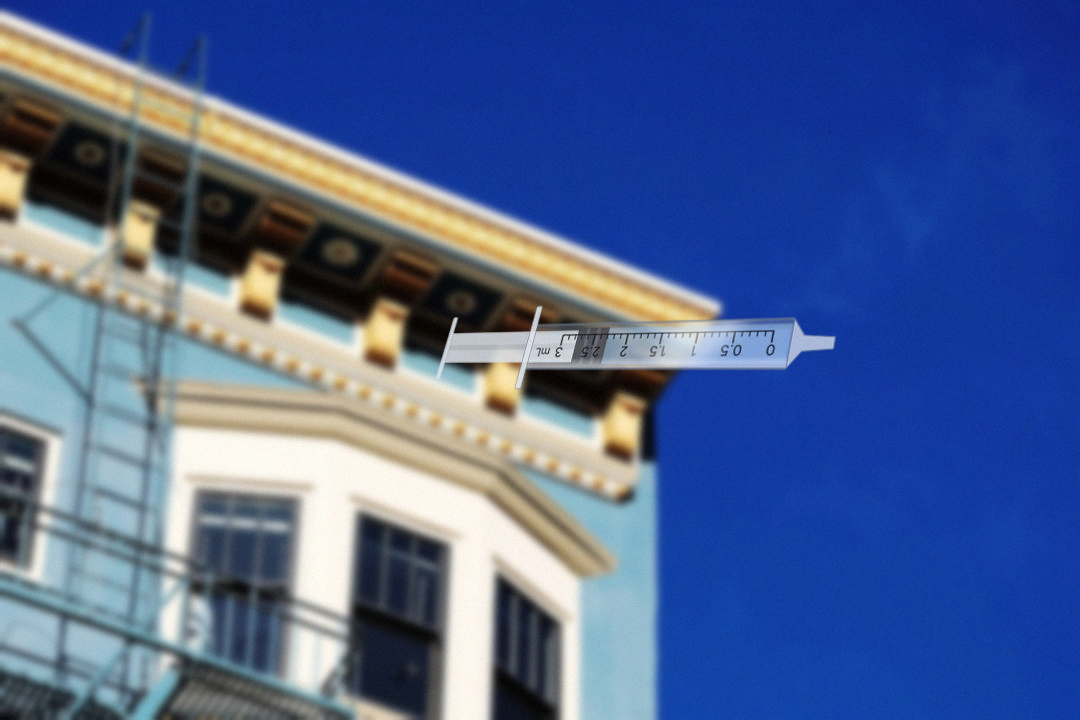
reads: value=2.3 unit=mL
